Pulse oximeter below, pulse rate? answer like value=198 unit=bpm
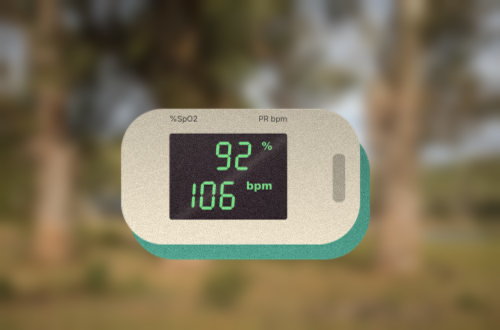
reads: value=106 unit=bpm
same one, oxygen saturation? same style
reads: value=92 unit=%
